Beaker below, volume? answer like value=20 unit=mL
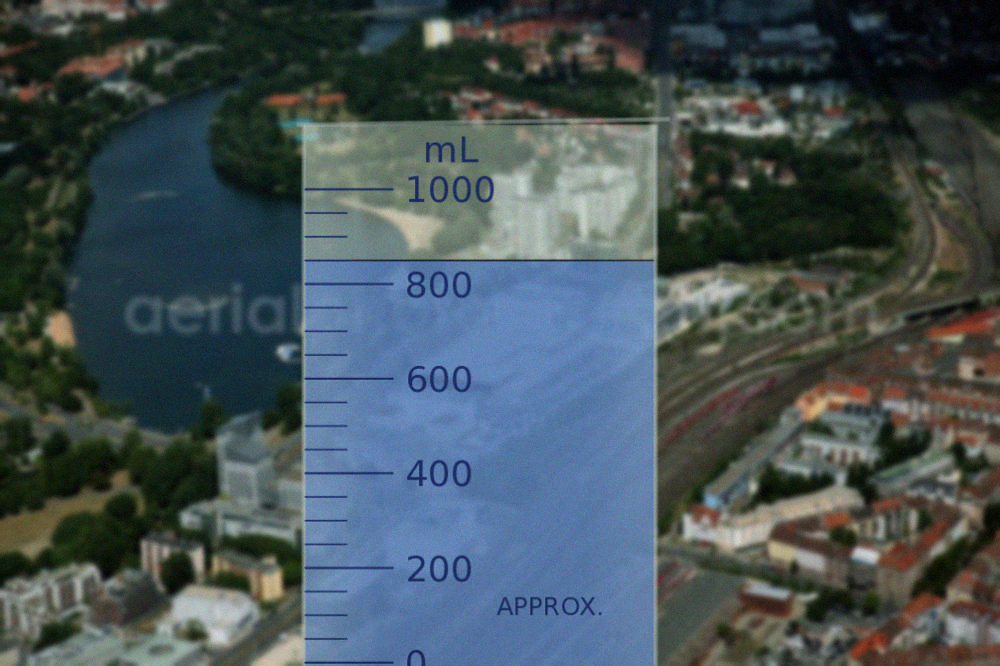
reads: value=850 unit=mL
